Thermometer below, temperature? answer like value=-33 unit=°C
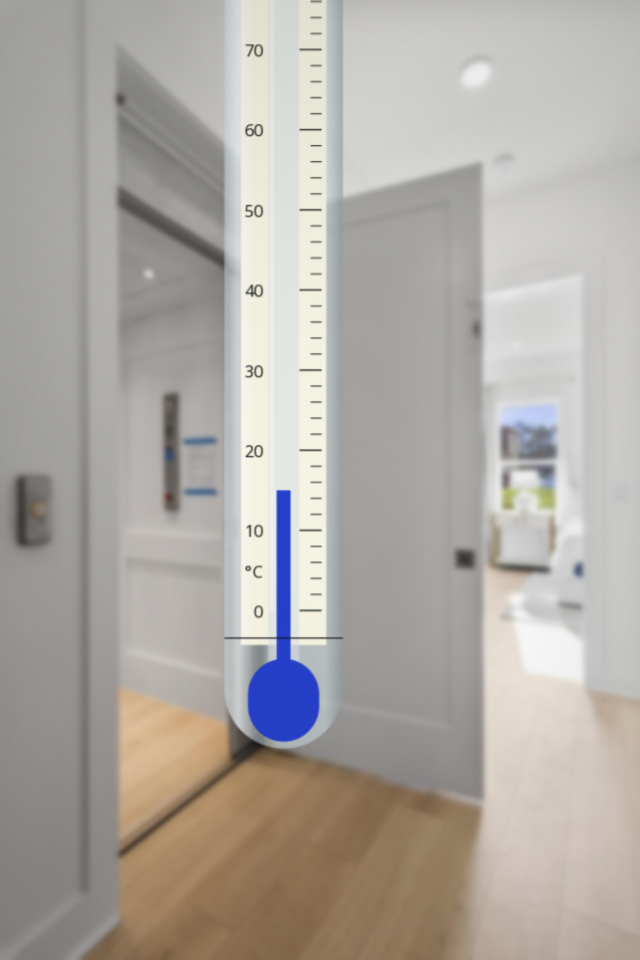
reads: value=15 unit=°C
